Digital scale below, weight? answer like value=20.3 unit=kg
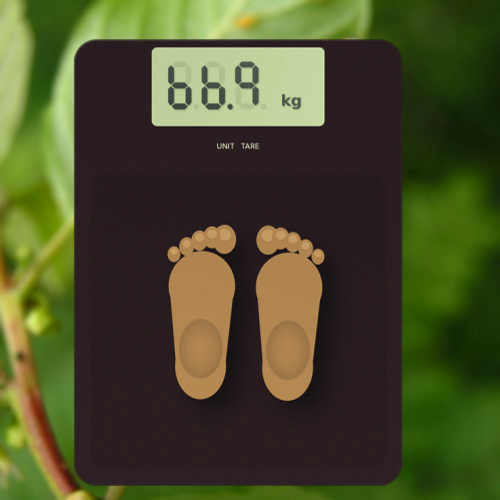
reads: value=66.9 unit=kg
